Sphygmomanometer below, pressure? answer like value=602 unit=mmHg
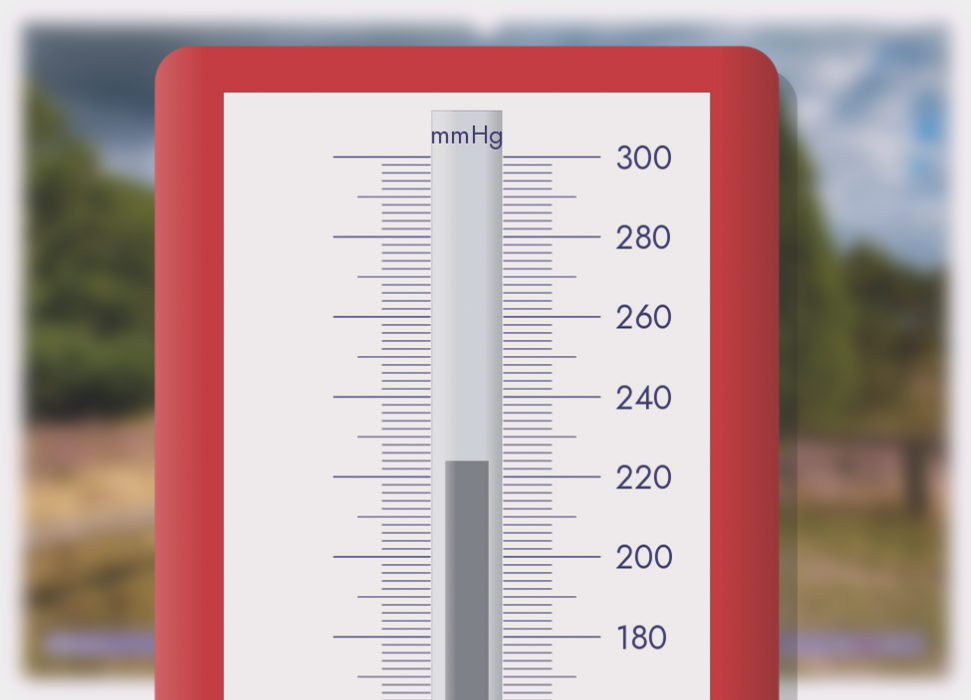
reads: value=224 unit=mmHg
